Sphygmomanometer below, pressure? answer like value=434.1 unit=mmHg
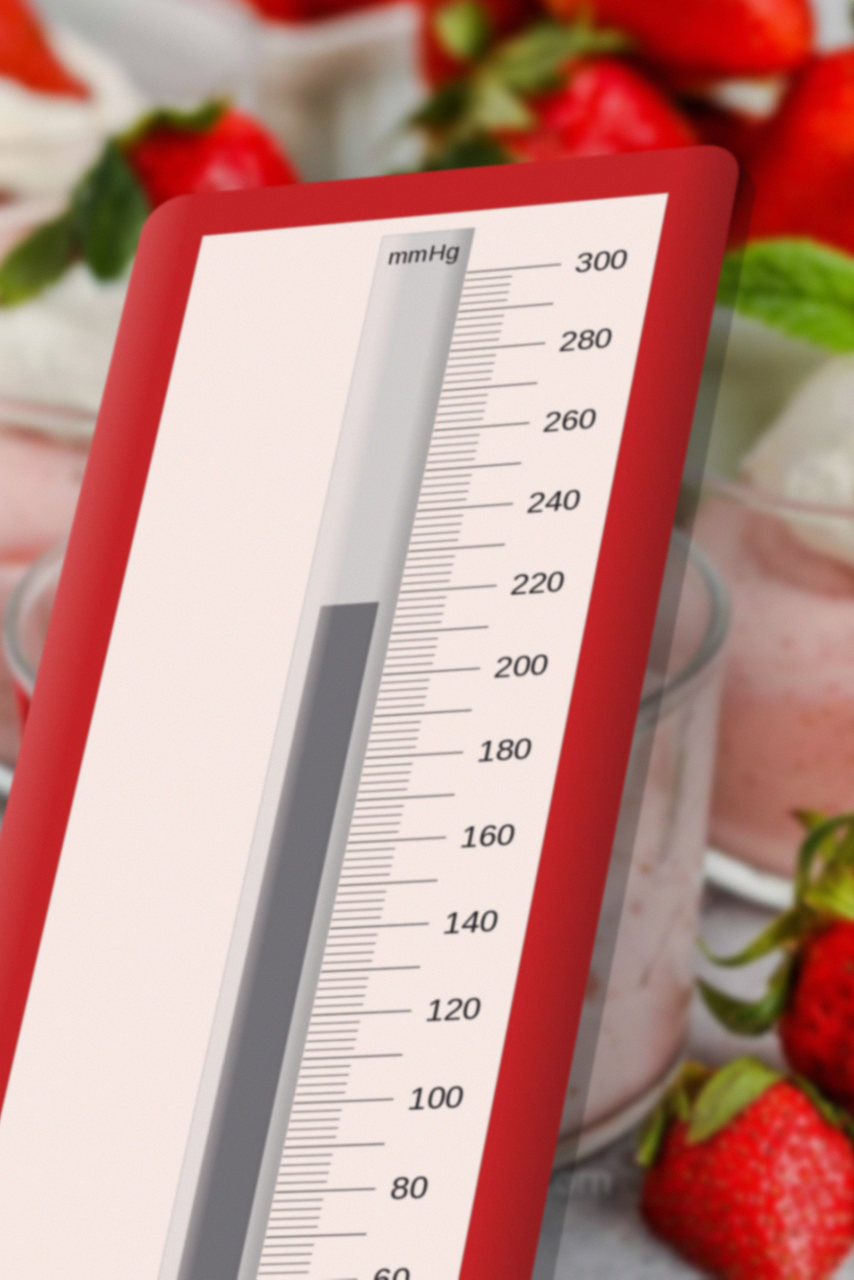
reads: value=218 unit=mmHg
